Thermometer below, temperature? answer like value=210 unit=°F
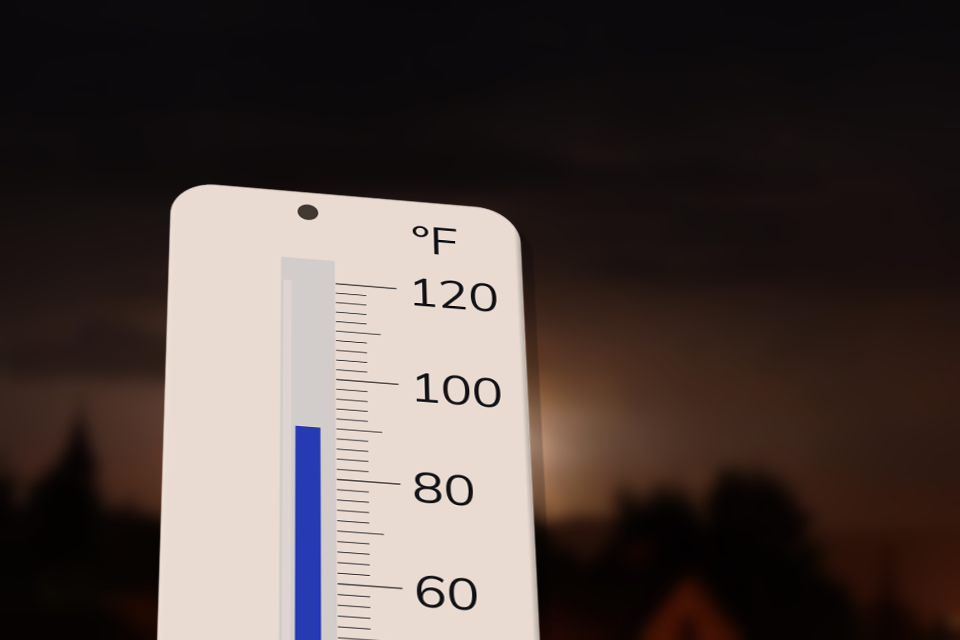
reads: value=90 unit=°F
